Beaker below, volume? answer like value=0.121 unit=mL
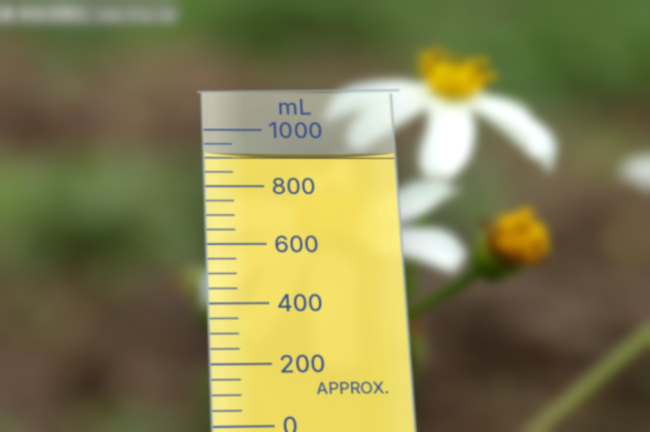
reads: value=900 unit=mL
